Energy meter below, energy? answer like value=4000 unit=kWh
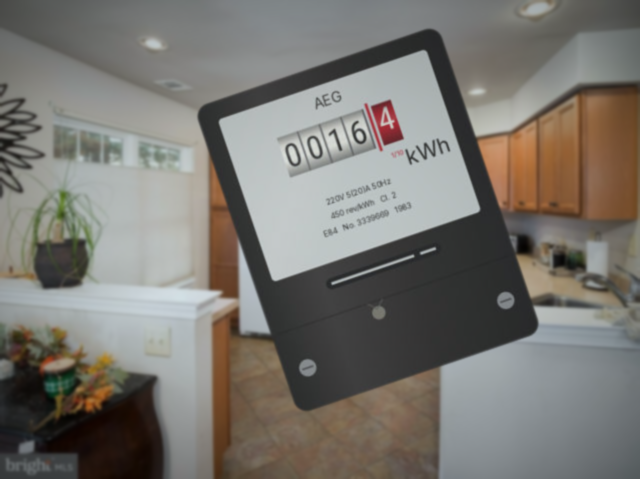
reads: value=16.4 unit=kWh
